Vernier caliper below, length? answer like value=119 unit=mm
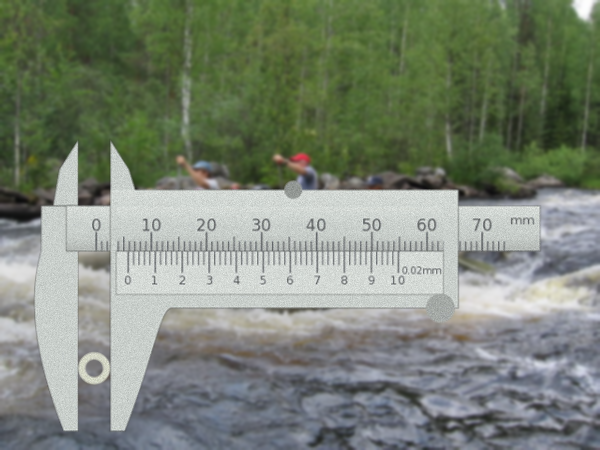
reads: value=5.8 unit=mm
